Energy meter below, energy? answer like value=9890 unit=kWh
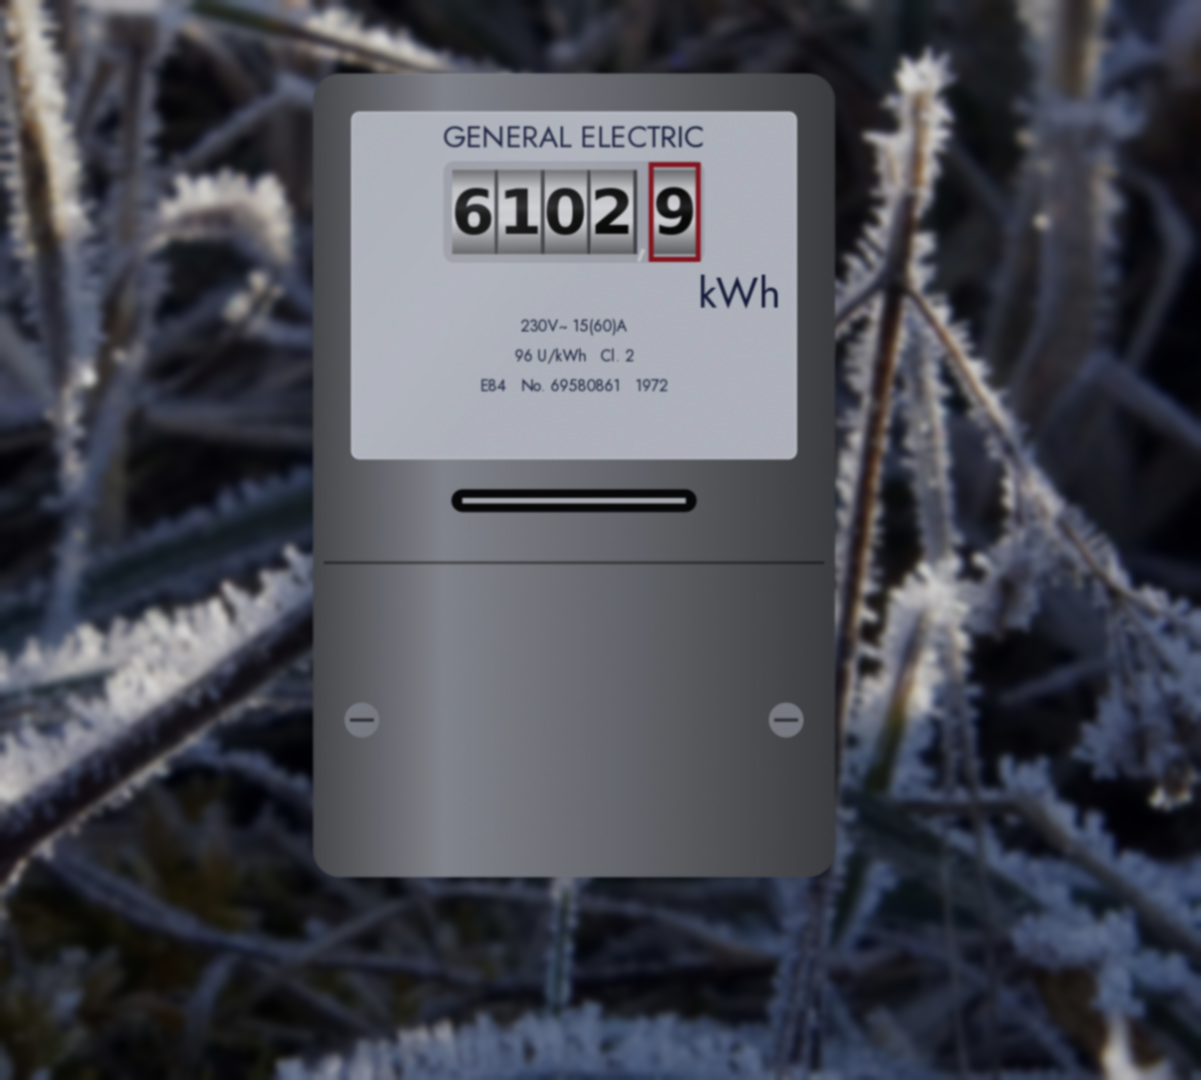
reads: value=6102.9 unit=kWh
